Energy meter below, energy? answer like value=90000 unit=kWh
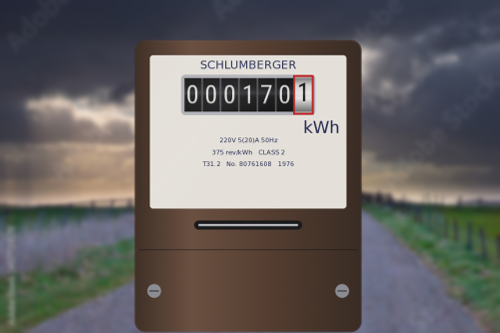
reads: value=170.1 unit=kWh
